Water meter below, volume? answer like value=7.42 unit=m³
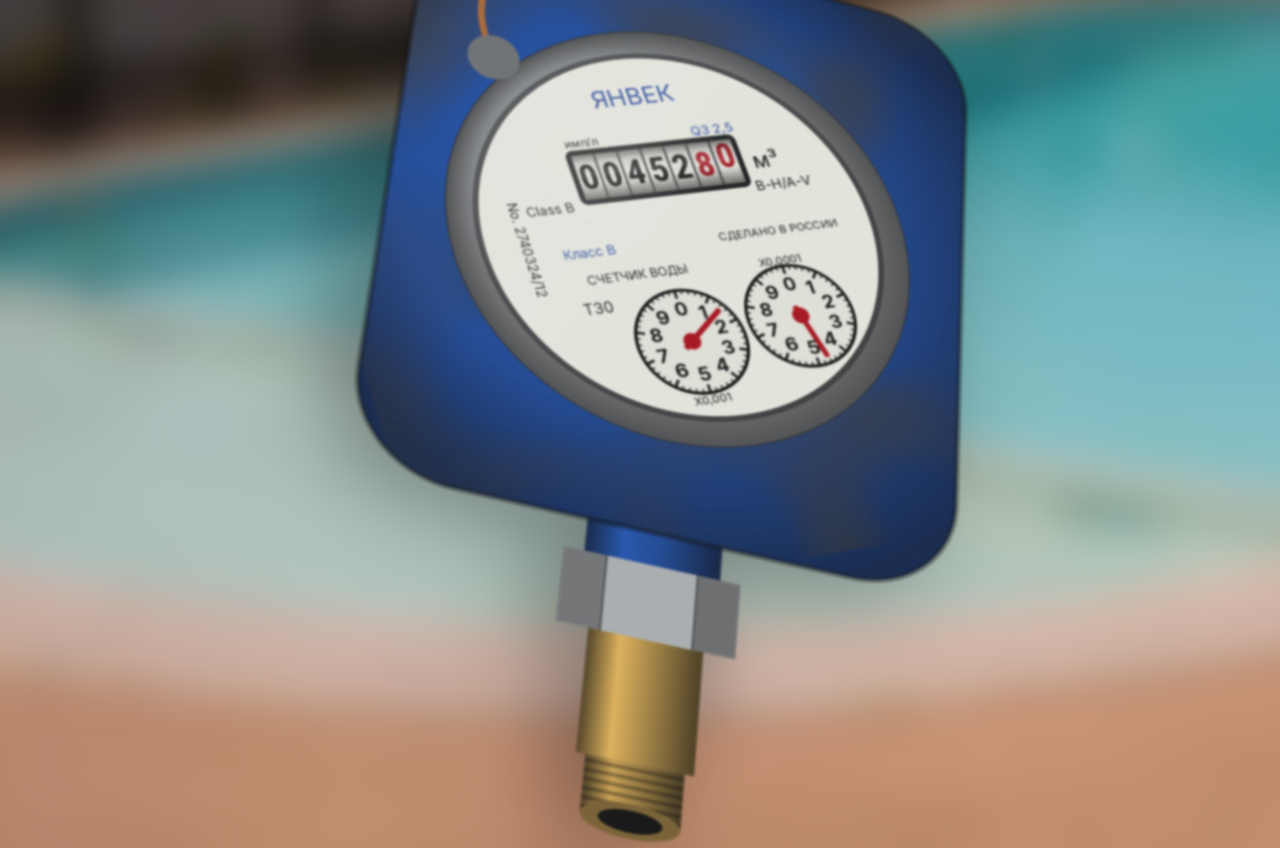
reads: value=452.8014 unit=m³
